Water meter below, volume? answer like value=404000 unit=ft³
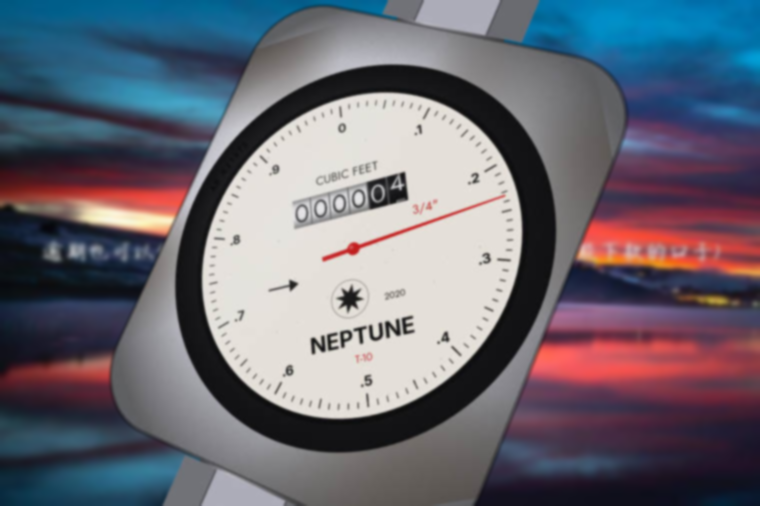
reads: value=4.23 unit=ft³
